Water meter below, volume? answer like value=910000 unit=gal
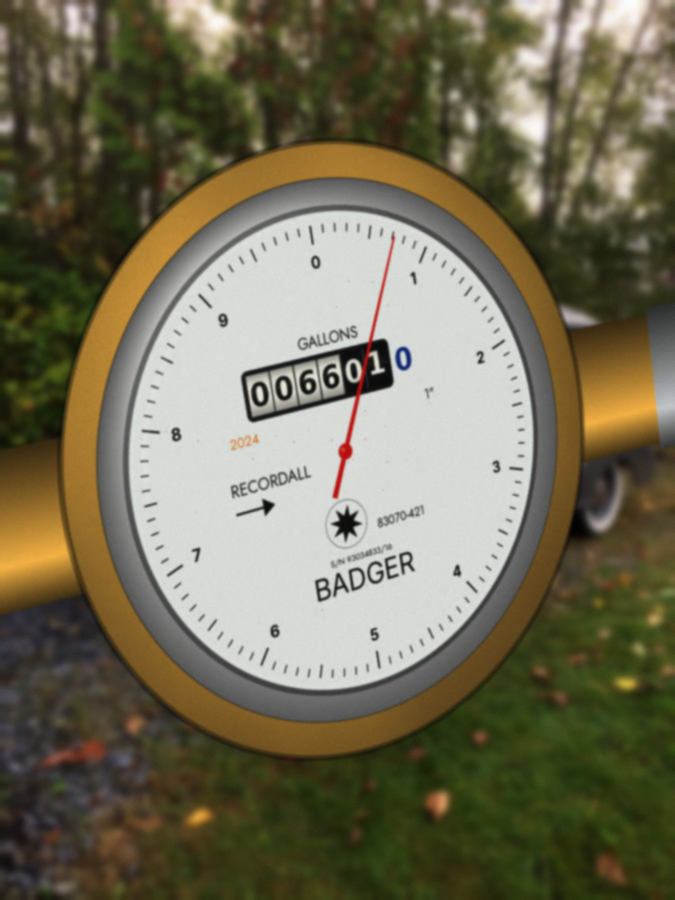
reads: value=66010.7 unit=gal
